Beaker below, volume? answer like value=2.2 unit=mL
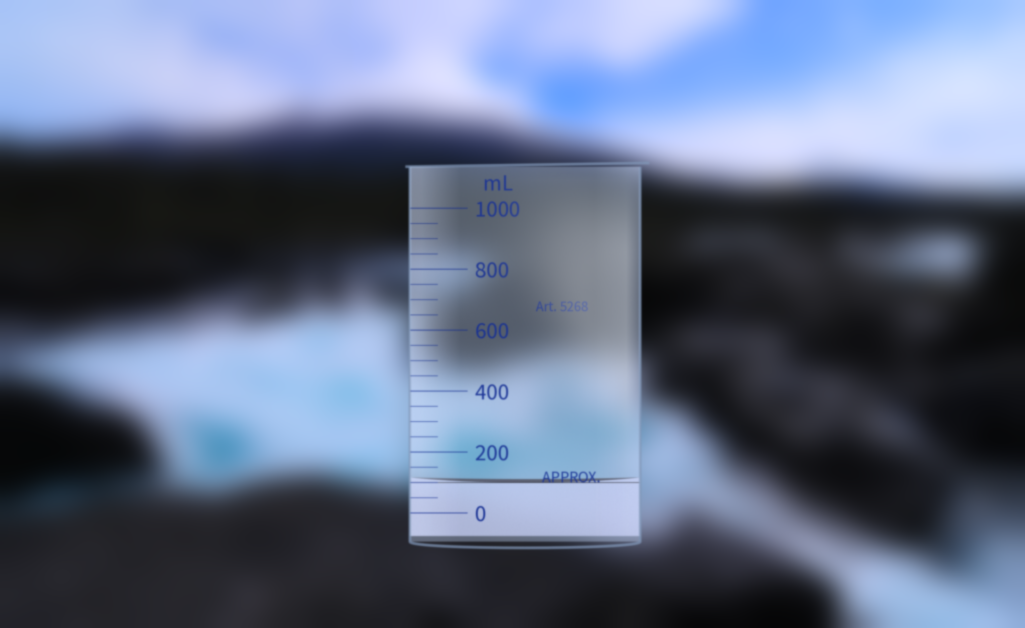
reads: value=100 unit=mL
